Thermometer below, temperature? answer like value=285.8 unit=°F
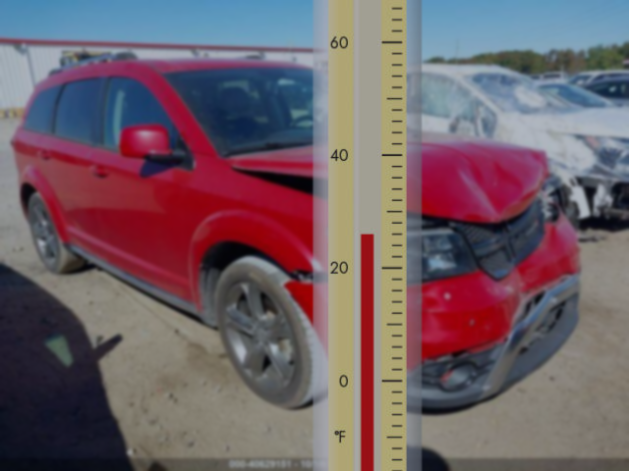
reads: value=26 unit=°F
